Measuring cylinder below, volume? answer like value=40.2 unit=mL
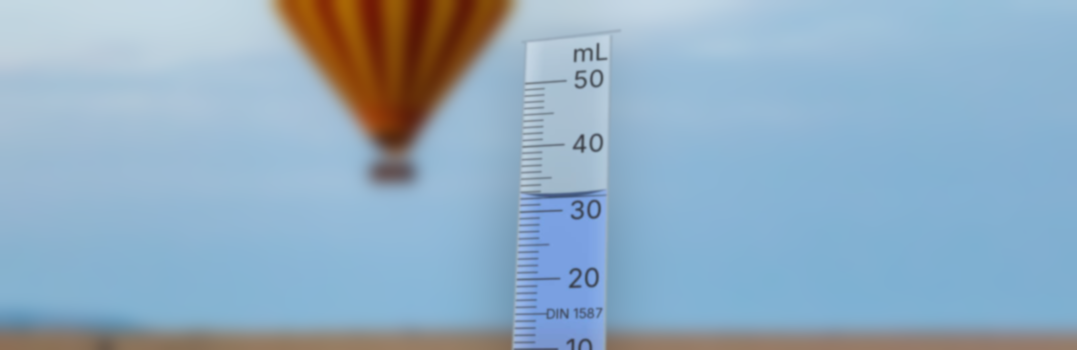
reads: value=32 unit=mL
